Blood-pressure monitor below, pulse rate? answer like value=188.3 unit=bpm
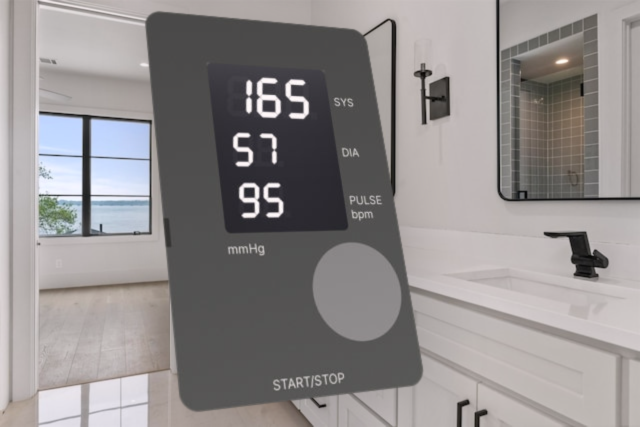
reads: value=95 unit=bpm
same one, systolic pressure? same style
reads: value=165 unit=mmHg
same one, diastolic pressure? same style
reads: value=57 unit=mmHg
